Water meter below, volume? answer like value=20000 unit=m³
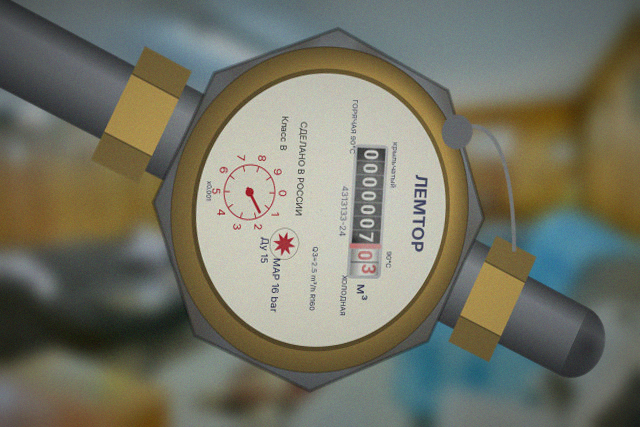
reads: value=7.031 unit=m³
